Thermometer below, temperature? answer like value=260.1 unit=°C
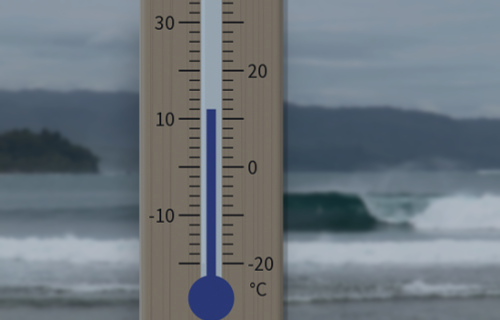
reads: value=12 unit=°C
